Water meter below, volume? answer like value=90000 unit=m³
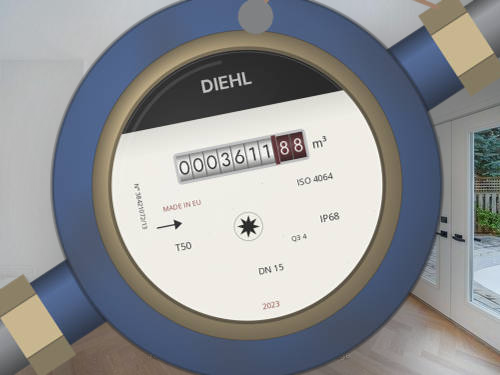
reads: value=3611.88 unit=m³
